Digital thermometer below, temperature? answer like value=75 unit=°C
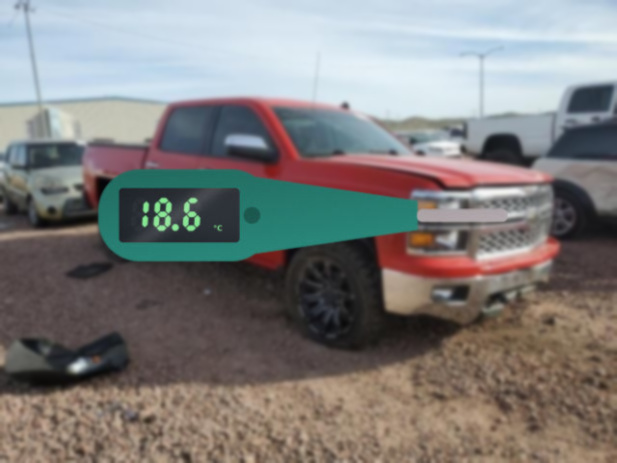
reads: value=18.6 unit=°C
